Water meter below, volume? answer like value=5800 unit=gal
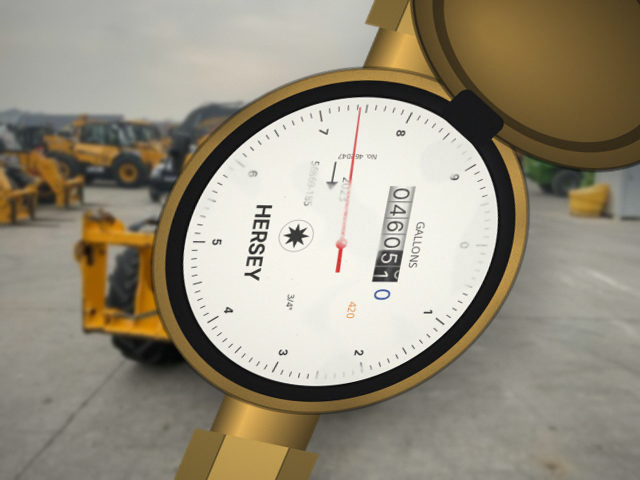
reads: value=460507.4 unit=gal
